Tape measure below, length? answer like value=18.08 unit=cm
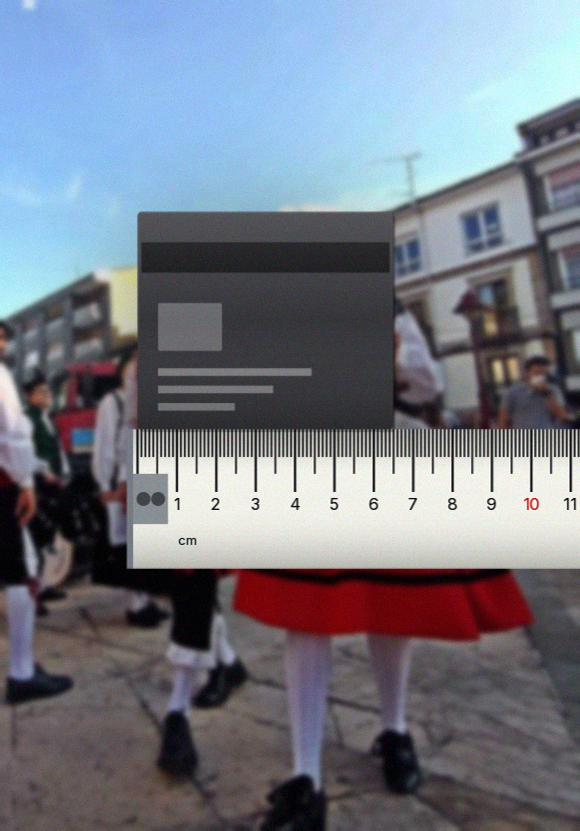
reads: value=6.5 unit=cm
